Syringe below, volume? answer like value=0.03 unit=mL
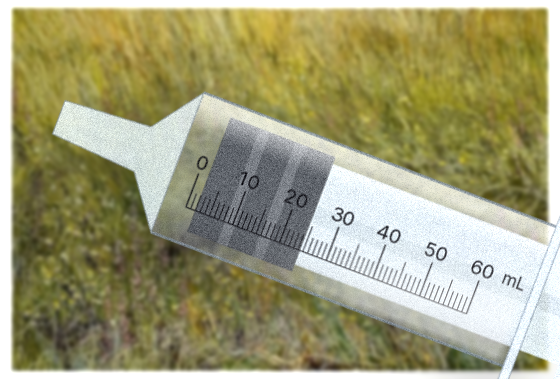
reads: value=2 unit=mL
